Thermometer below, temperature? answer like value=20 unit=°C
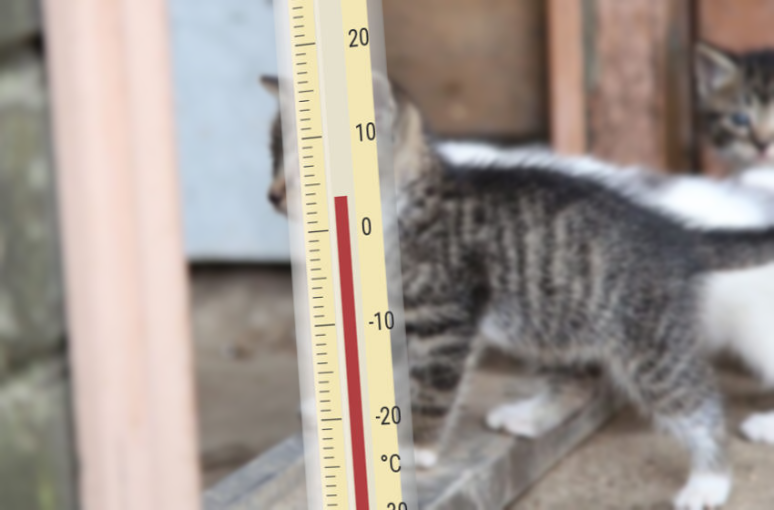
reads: value=3.5 unit=°C
